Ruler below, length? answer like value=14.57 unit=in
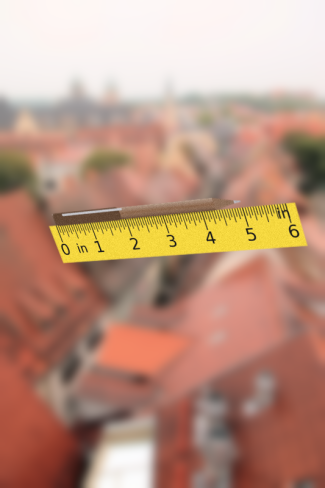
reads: value=5 unit=in
